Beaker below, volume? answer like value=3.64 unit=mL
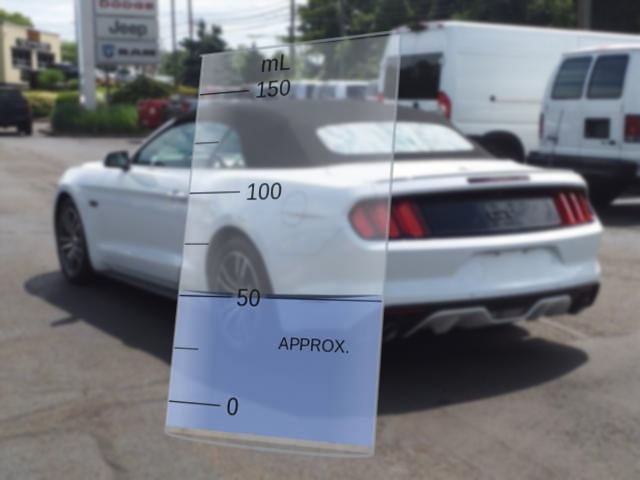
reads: value=50 unit=mL
